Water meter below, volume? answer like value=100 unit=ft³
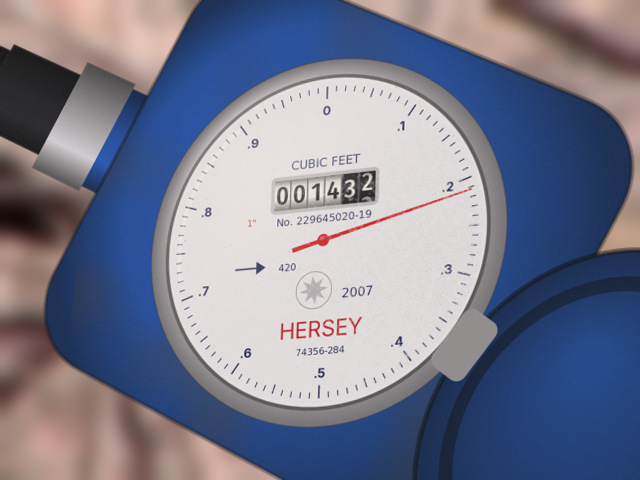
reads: value=1432.21 unit=ft³
